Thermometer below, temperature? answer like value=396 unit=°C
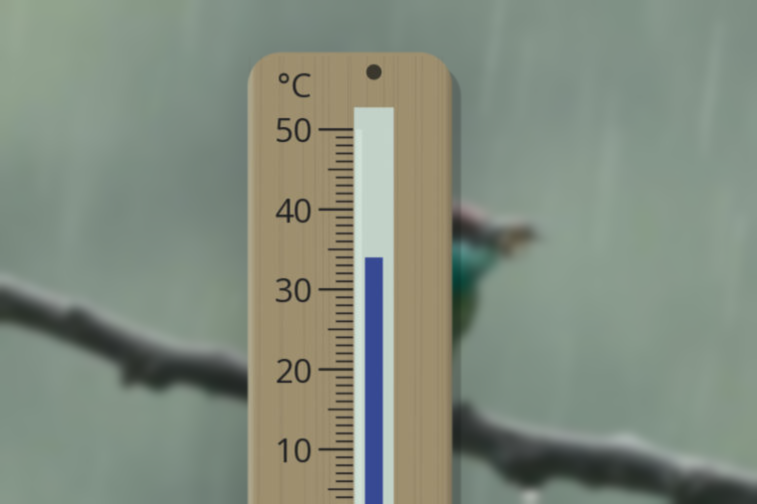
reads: value=34 unit=°C
